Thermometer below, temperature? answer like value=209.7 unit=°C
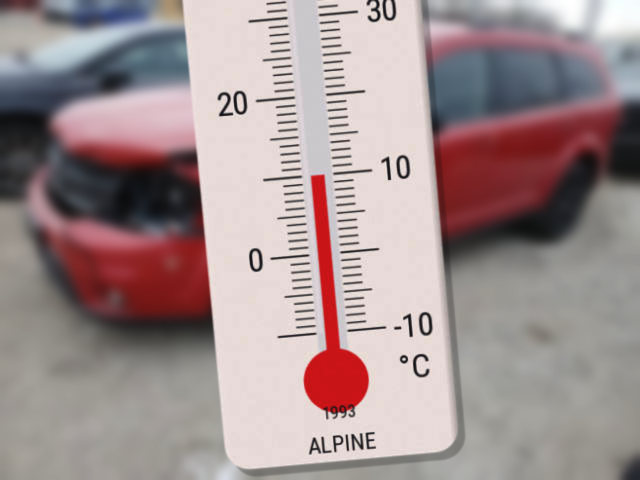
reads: value=10 unit=°C
